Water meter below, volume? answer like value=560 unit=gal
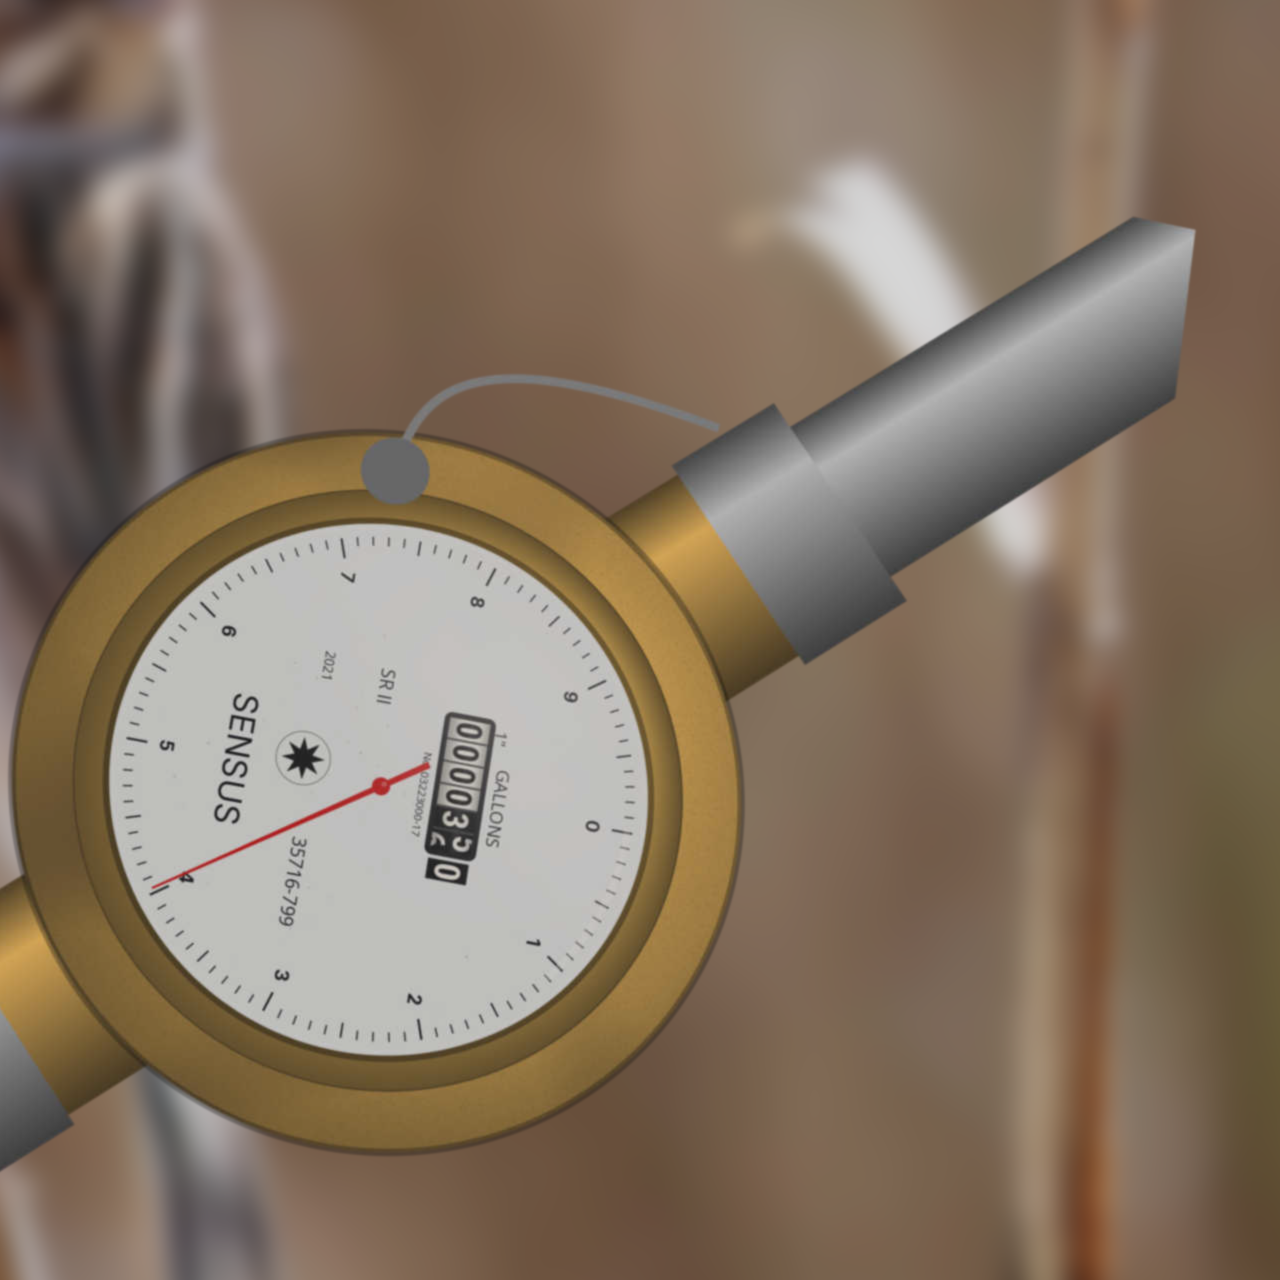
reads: value=354.0 unit=gal
